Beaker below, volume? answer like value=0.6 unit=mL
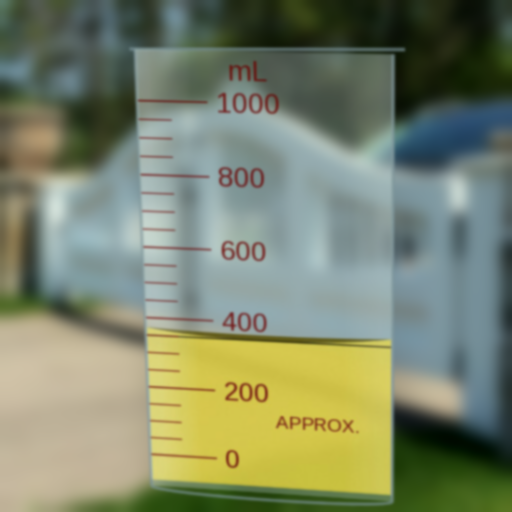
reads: value=350 unit=mL
